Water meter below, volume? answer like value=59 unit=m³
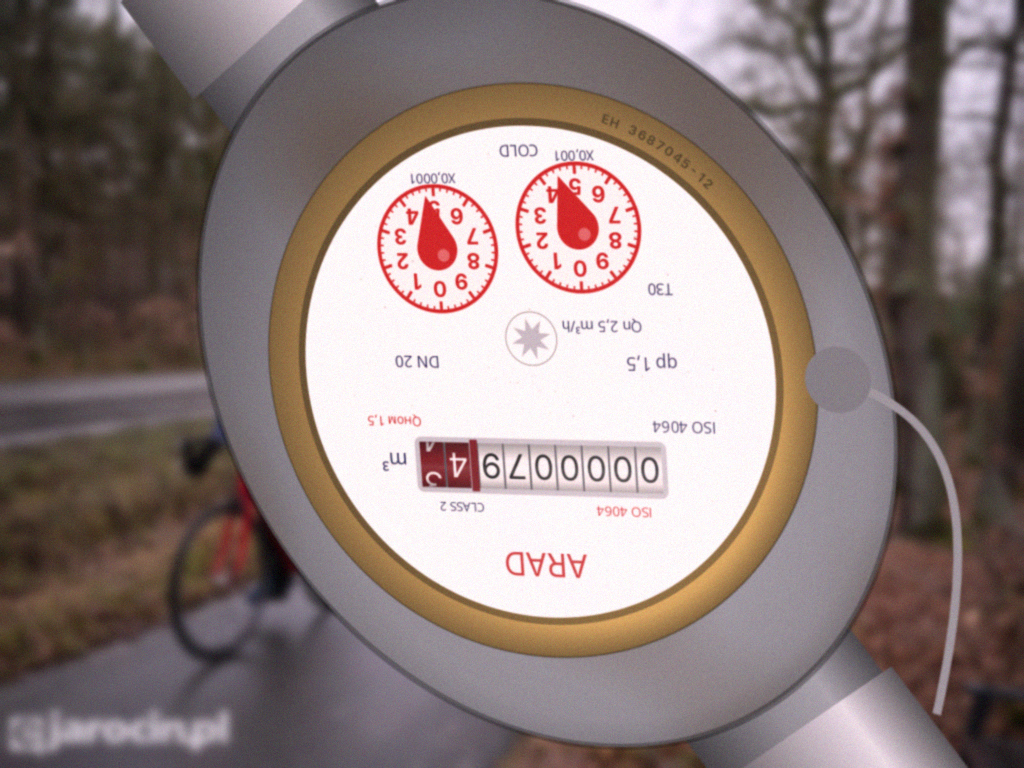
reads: value=79.4344 unit=m³
